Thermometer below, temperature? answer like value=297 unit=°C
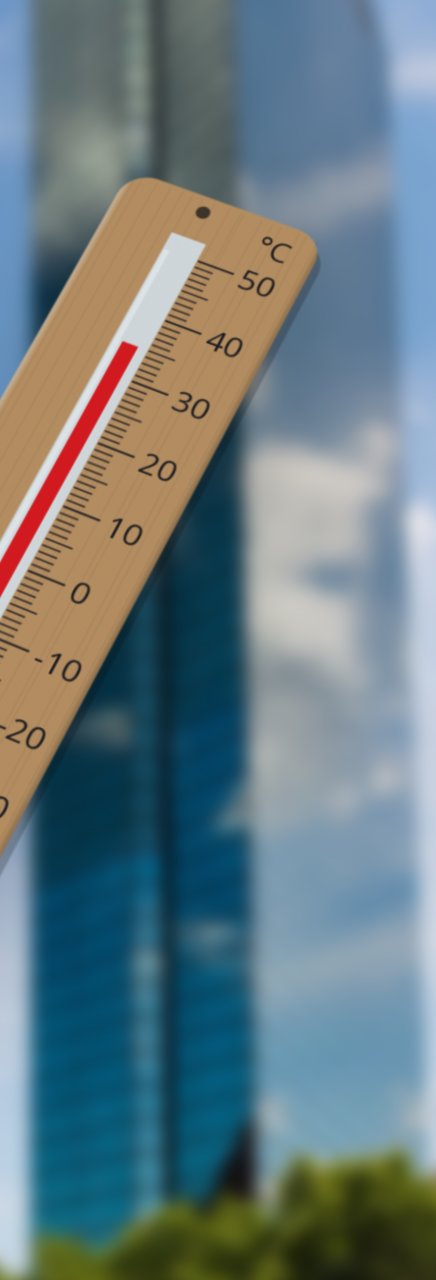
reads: value=35 unit=°C
